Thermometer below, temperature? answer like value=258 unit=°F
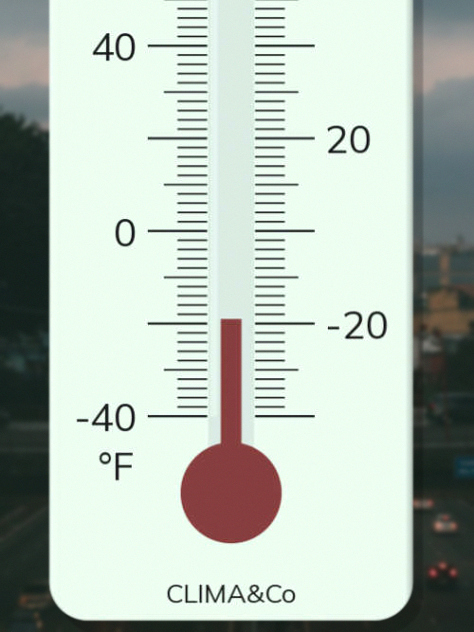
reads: value=-19 unit=°F
